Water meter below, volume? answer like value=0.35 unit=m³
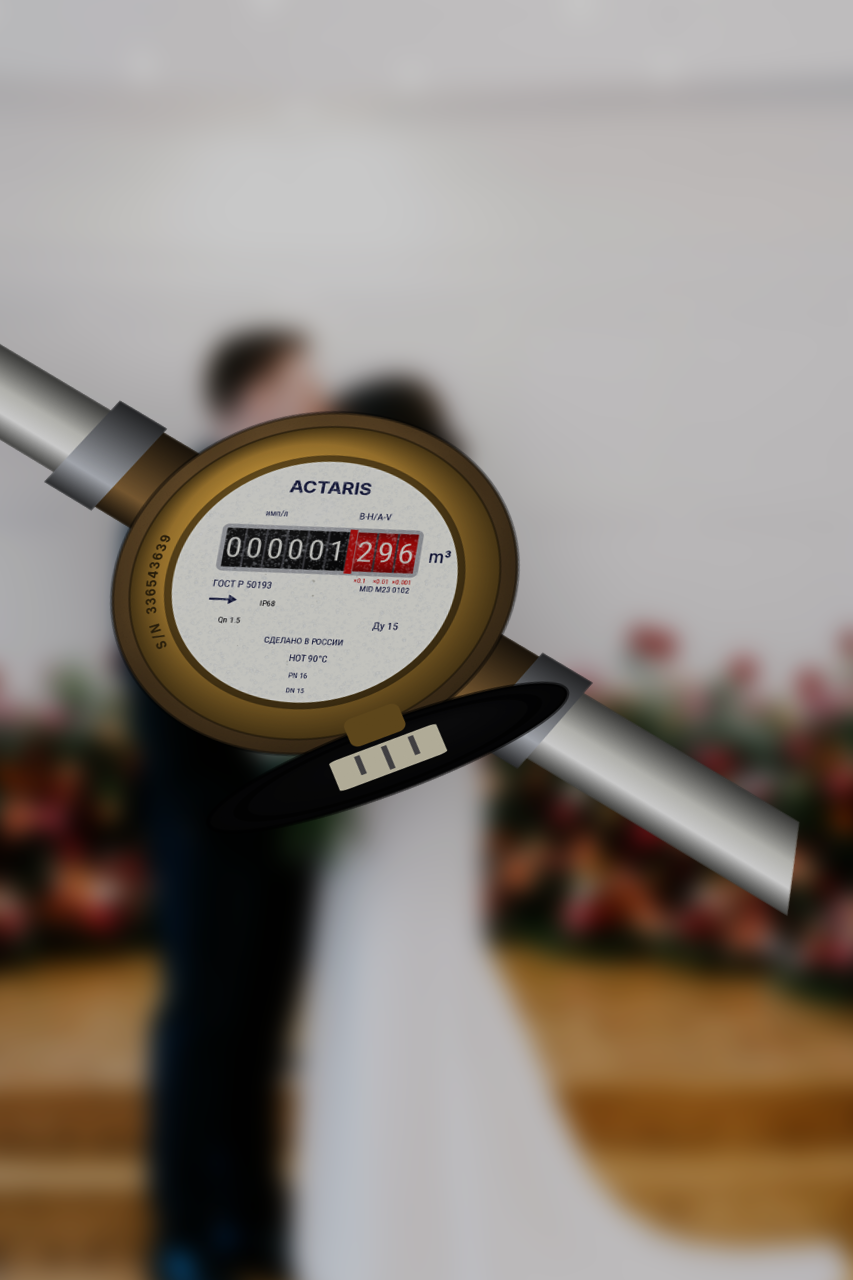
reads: value=1.296 unit=m³
